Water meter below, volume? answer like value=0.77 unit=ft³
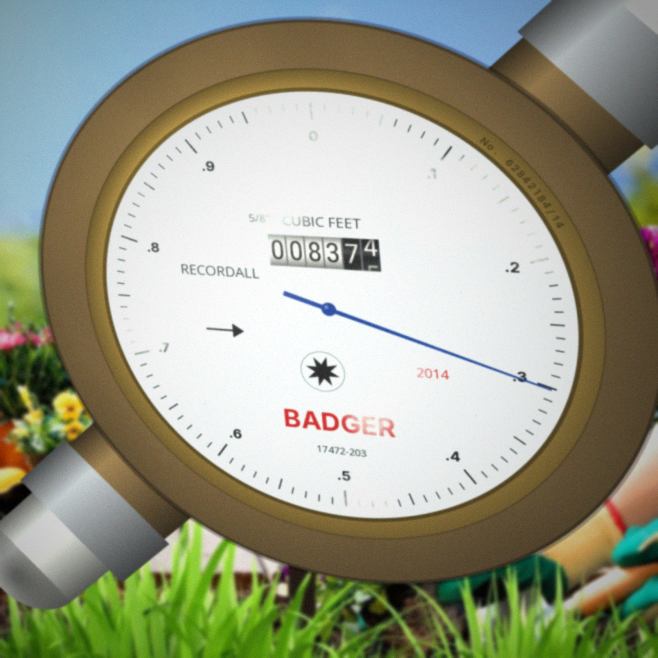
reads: value=8374.30 unit=ft³
